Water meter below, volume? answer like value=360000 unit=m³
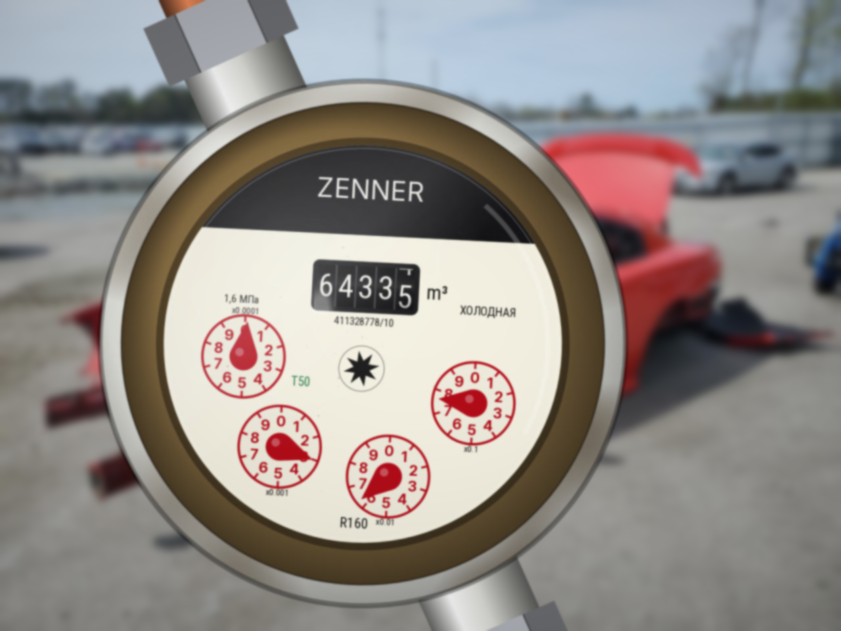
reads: value=64334.7630 unit=m³
